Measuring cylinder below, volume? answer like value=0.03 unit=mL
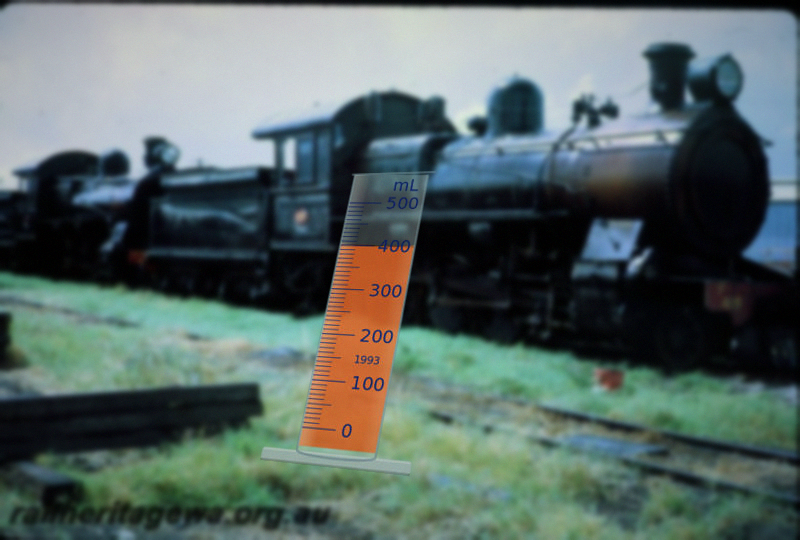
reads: value=400 unit=mL
